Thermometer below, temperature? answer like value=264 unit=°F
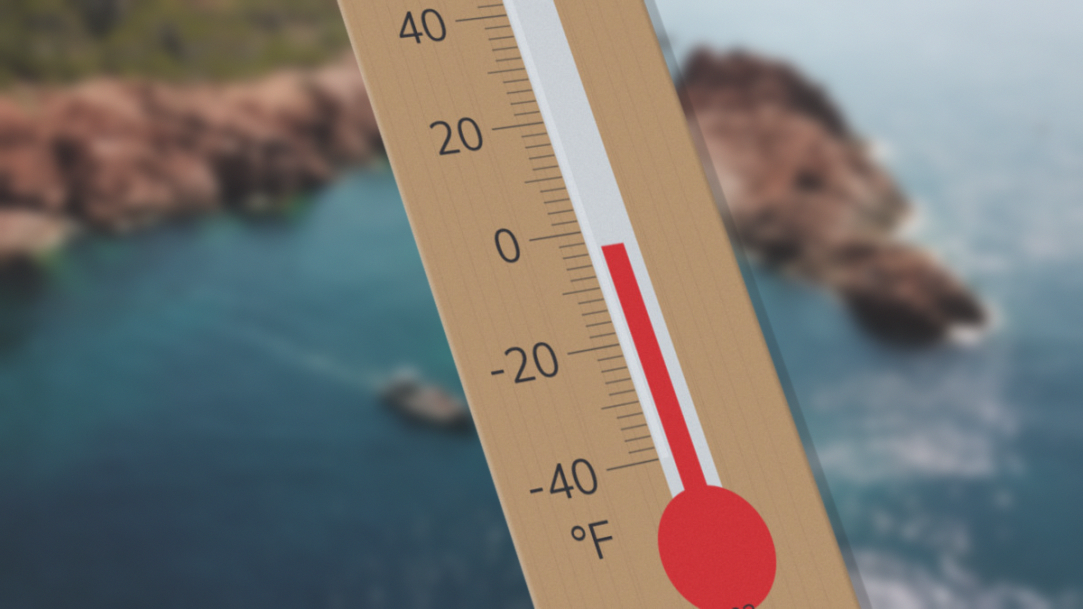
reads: value=-3 unit=°F
